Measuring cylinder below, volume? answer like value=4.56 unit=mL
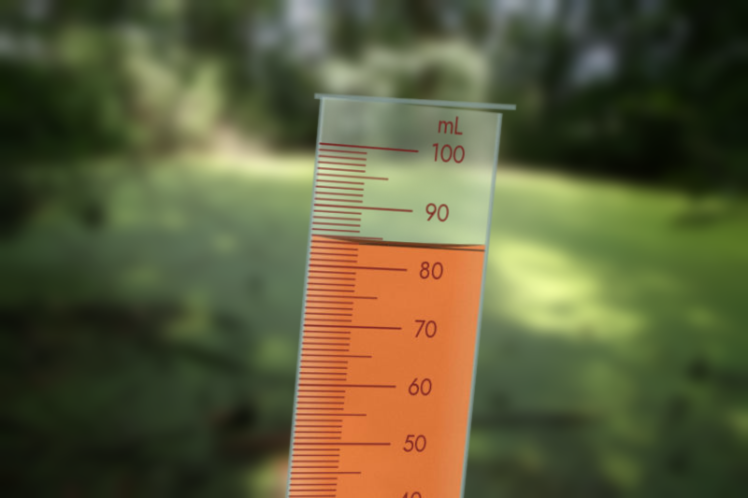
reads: value=84 unit=mL
